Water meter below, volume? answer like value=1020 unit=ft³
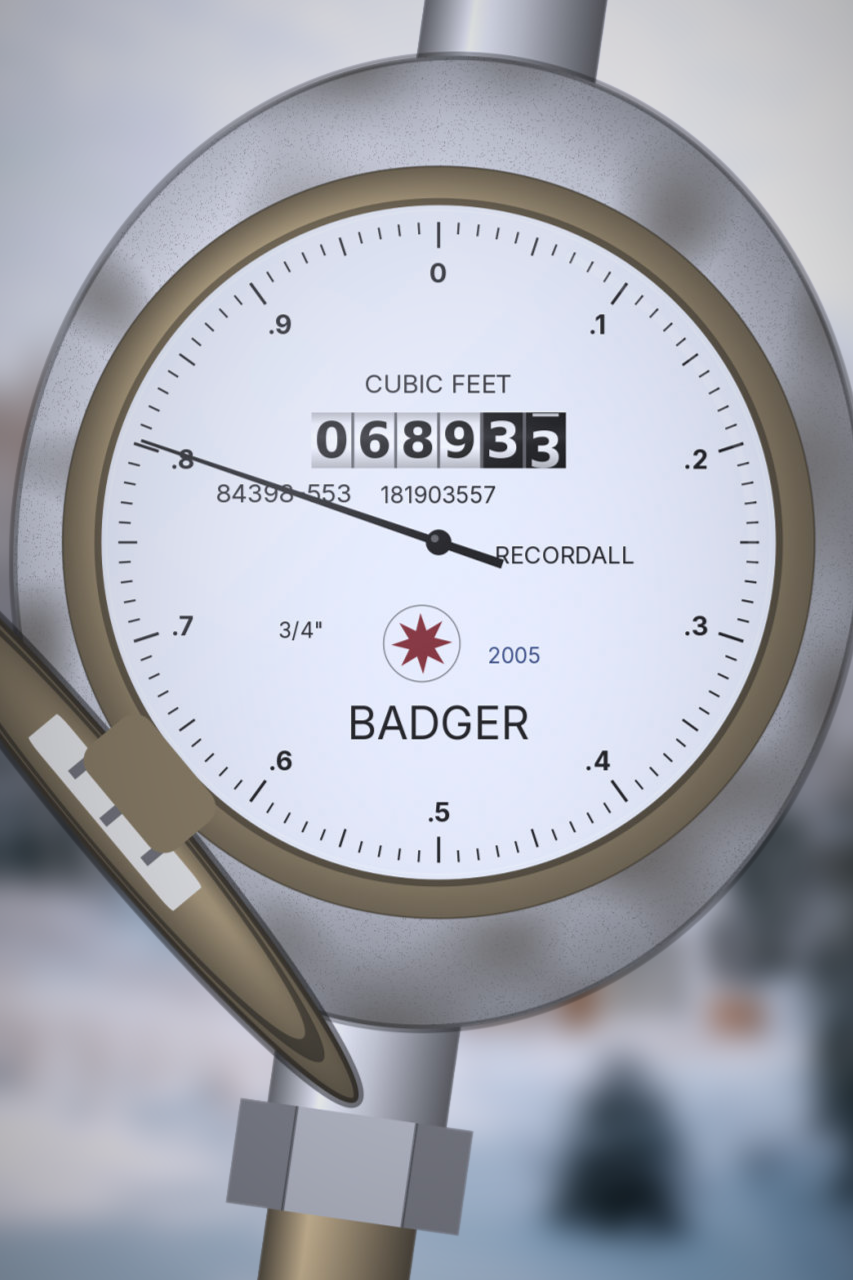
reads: value=68932.80 unit=ft³
